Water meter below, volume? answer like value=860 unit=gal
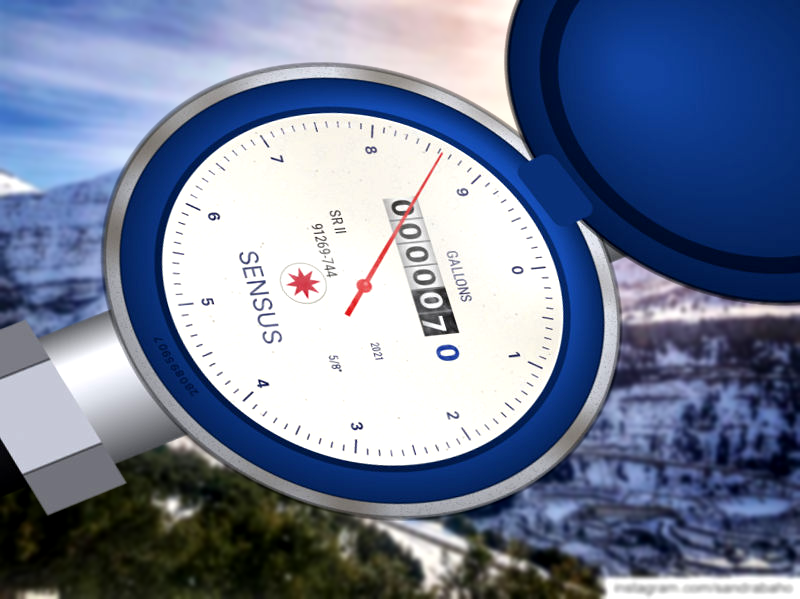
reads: value=68.6 unit=gal
